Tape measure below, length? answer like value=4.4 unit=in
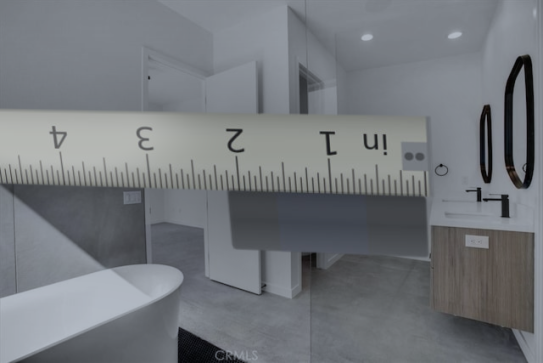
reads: value=2.125 unit=in
